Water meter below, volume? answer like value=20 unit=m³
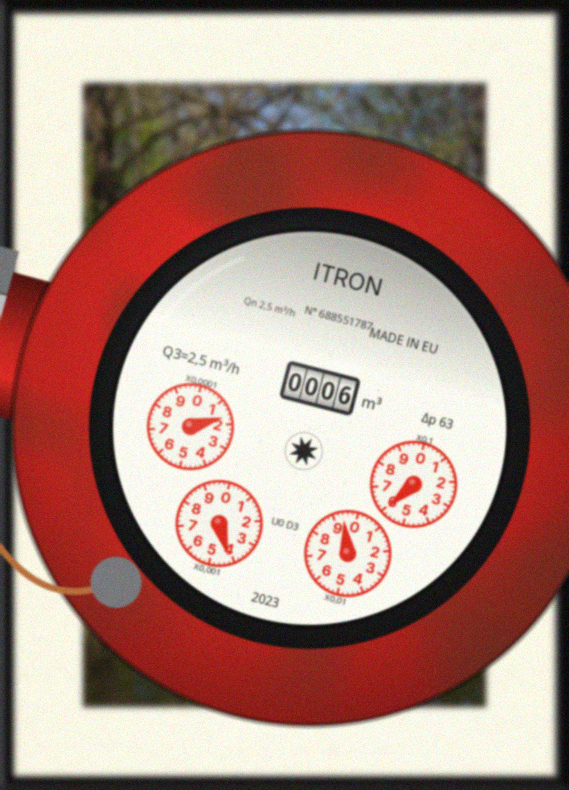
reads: value=6.5941 unit=m³
